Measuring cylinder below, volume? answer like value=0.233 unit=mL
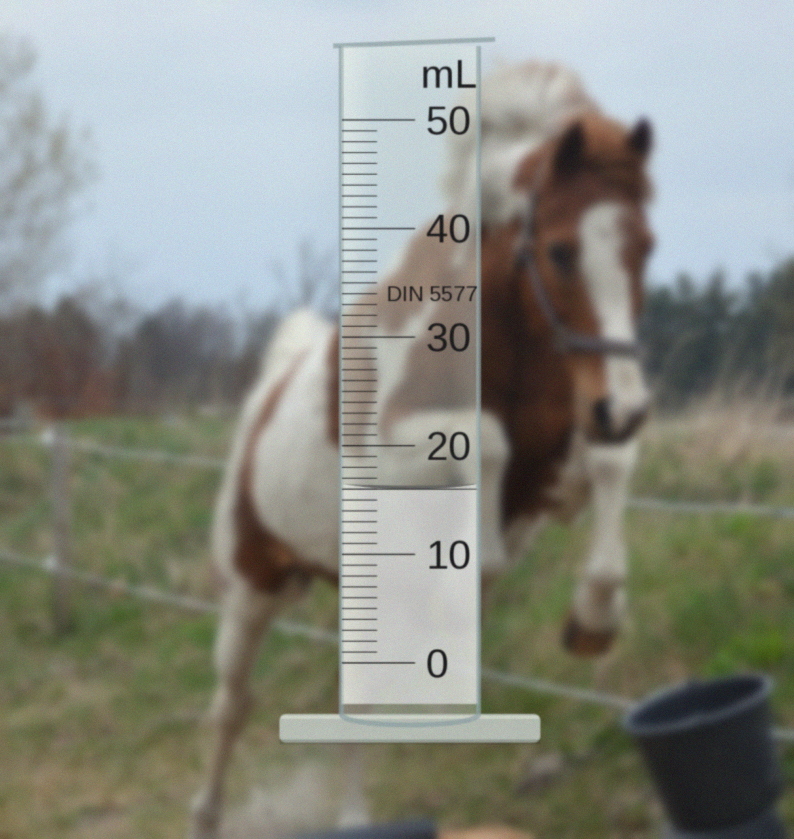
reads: value=16 unit=mL
